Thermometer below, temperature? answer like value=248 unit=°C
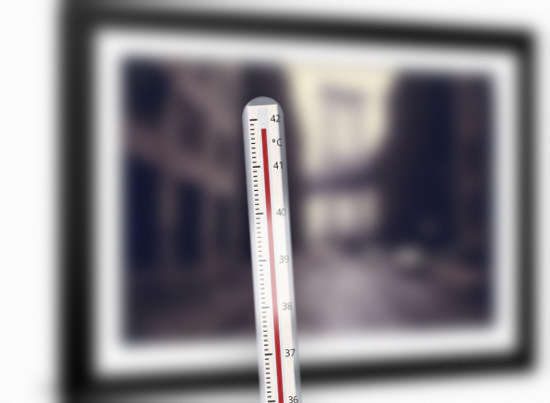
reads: value=41.8 unit=°C
